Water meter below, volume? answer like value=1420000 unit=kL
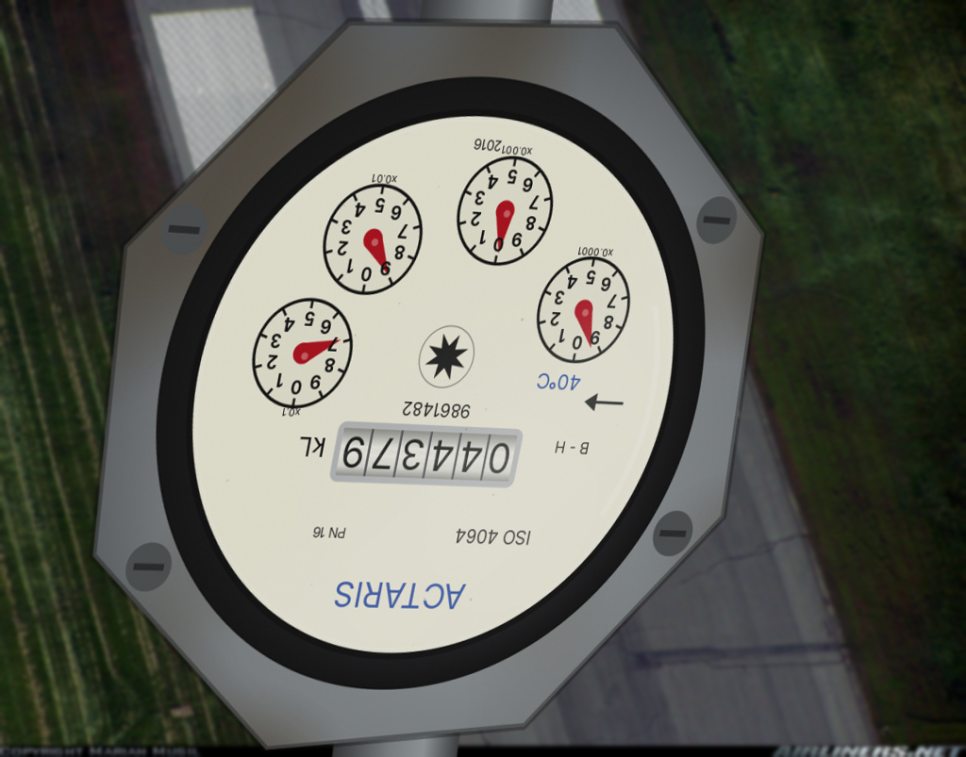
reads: value=44379.6899 unit=kL
